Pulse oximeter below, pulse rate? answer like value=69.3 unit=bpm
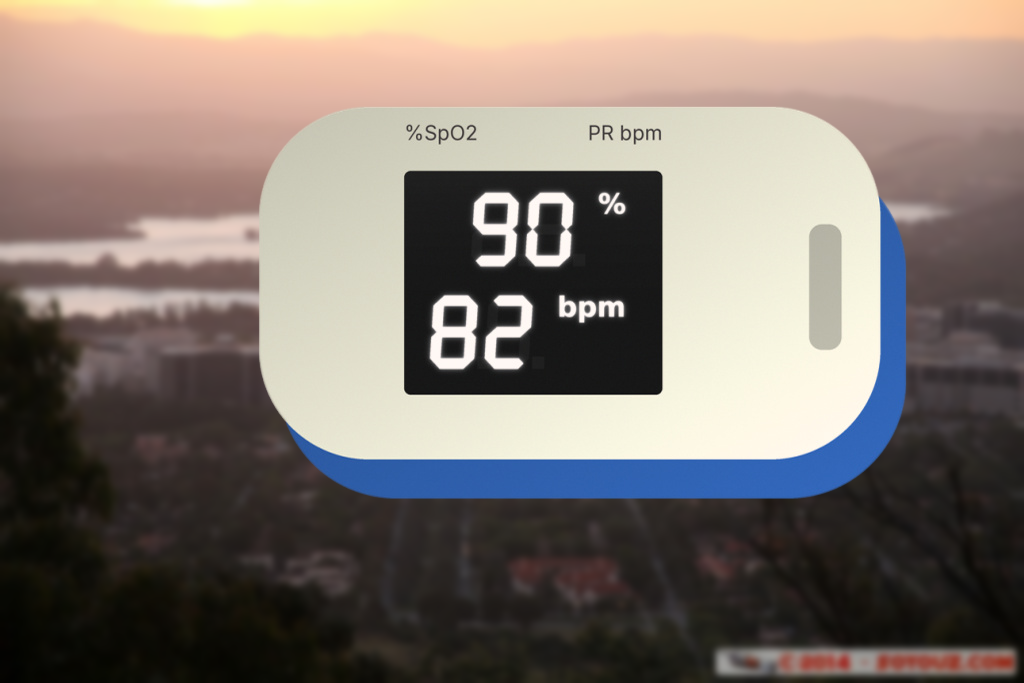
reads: value=82 unit=bpm
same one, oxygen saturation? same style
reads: value=90 unit=%
